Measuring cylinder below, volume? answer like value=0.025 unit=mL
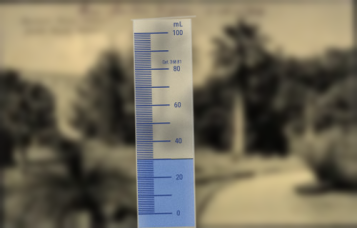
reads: value=30 unit=mL
